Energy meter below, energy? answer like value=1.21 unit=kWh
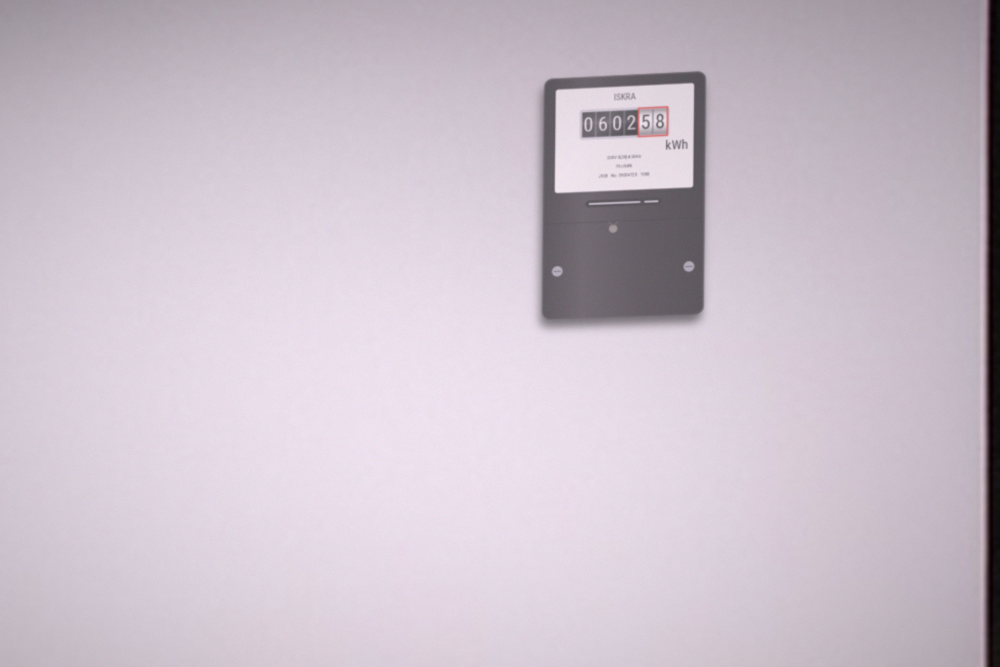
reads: value=602.58 unit=kWh
